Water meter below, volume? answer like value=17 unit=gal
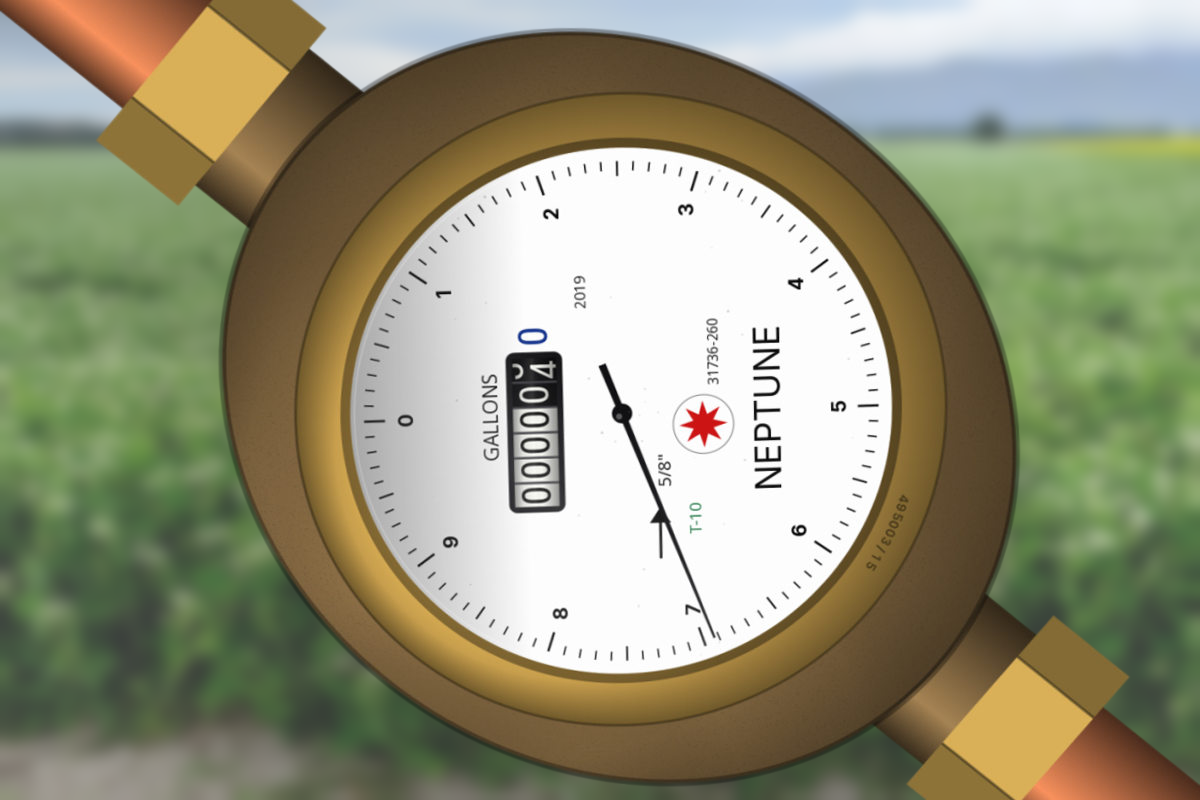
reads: value=36.9 unit=gal
